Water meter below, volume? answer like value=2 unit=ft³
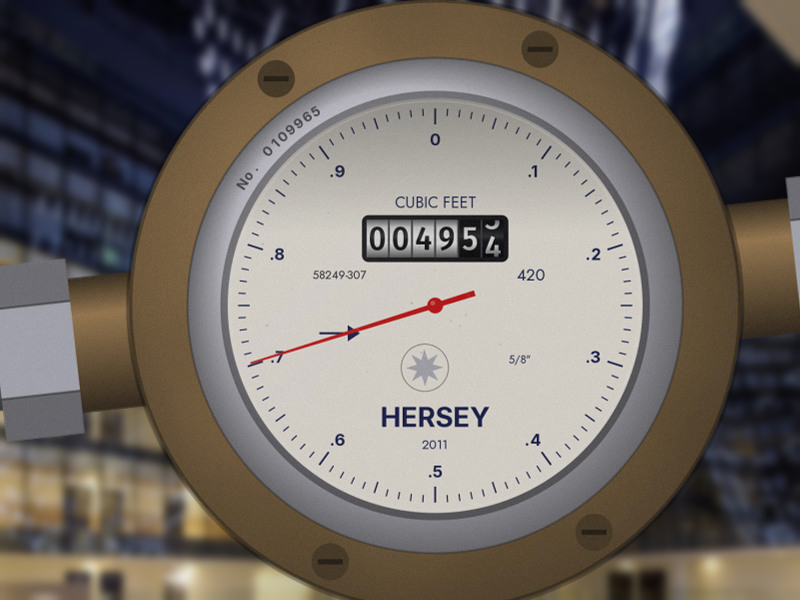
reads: value=4953.70 unit=ft³
